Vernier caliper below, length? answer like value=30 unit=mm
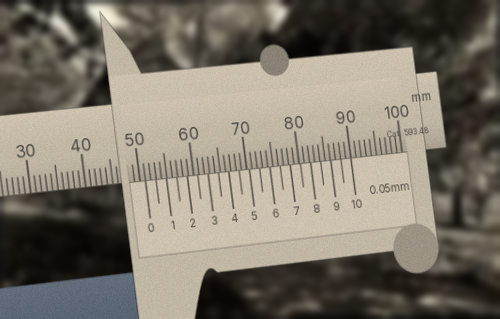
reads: value=51.0 unit=mm
